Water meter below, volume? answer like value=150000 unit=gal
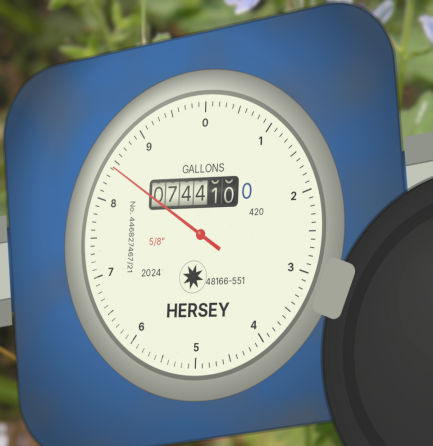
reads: value=744098.4 unit=gal
